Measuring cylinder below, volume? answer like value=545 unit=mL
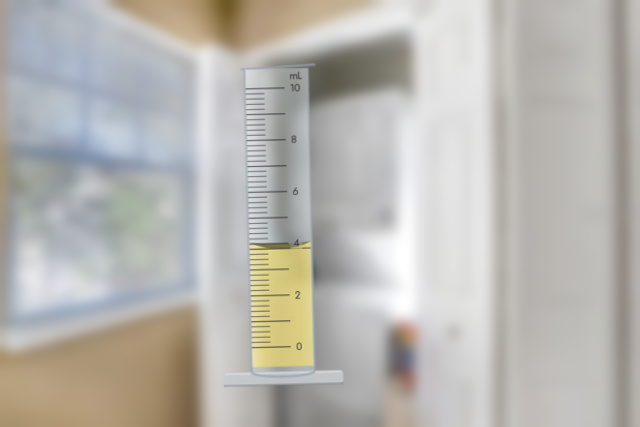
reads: value=3.8 unit=mL
